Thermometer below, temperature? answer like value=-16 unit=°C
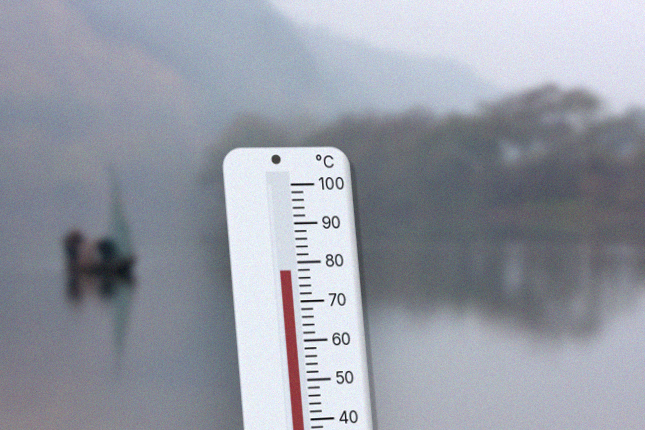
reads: value=78 unit=°C
